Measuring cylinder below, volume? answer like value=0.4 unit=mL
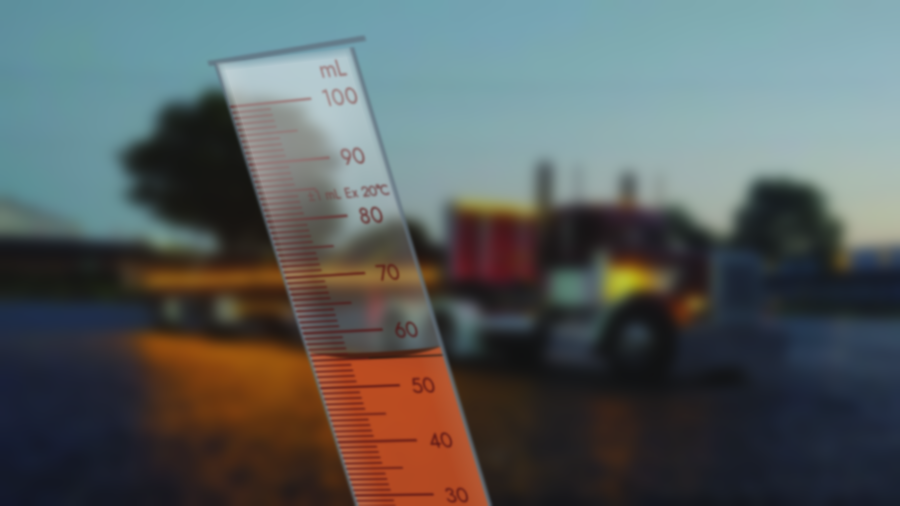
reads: value=55 unit=mL
